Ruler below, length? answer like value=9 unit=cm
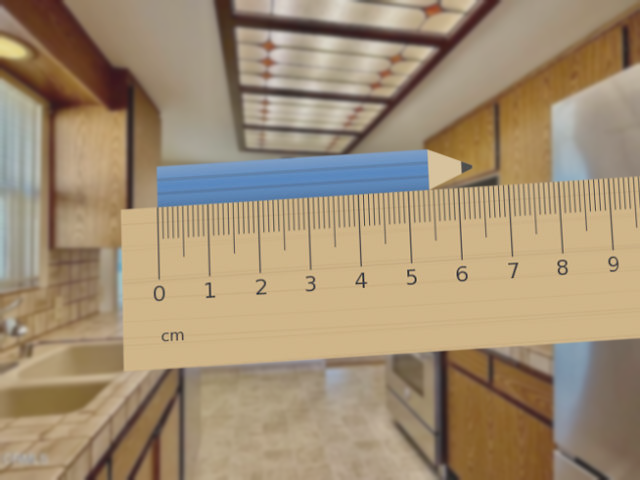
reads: value=6.3 unit=cm
